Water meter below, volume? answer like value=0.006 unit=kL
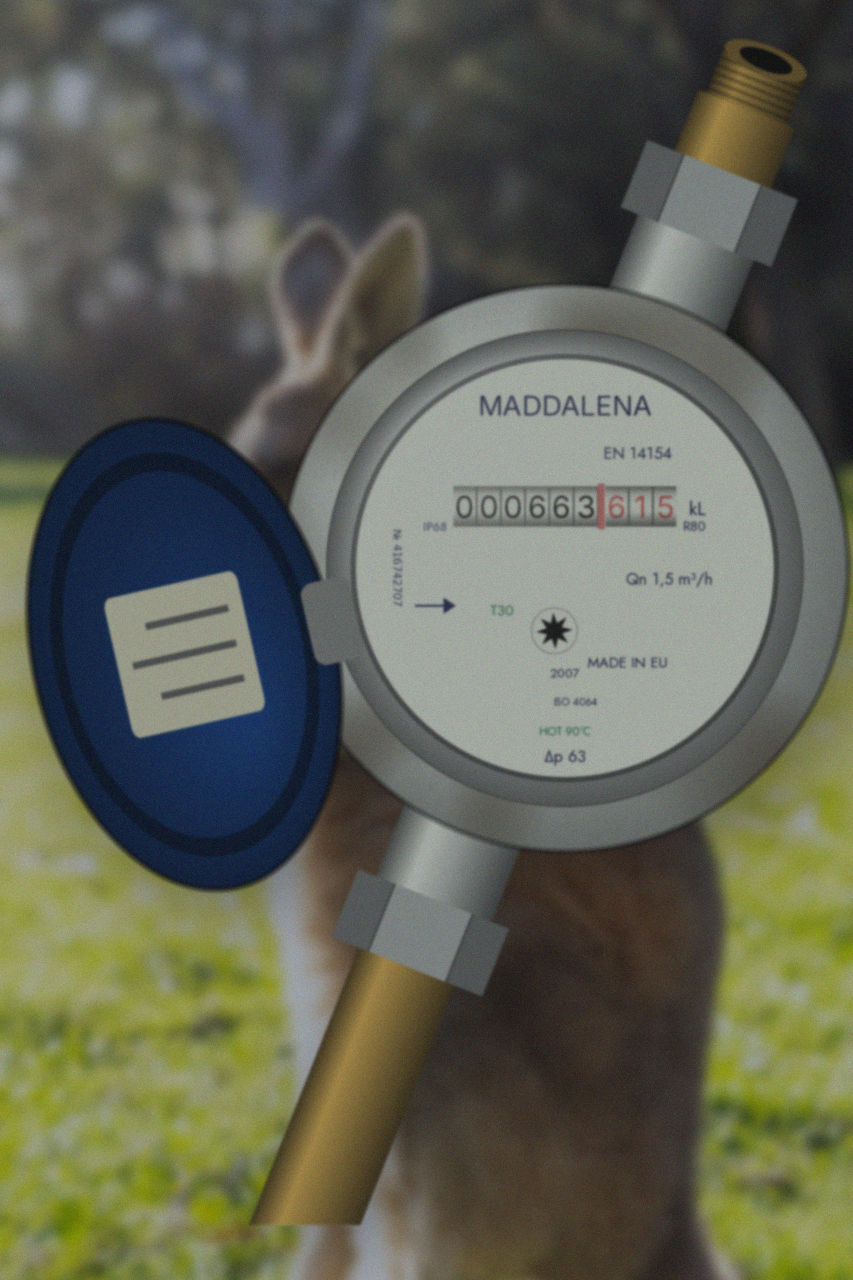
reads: value=663.615 unit=kL
